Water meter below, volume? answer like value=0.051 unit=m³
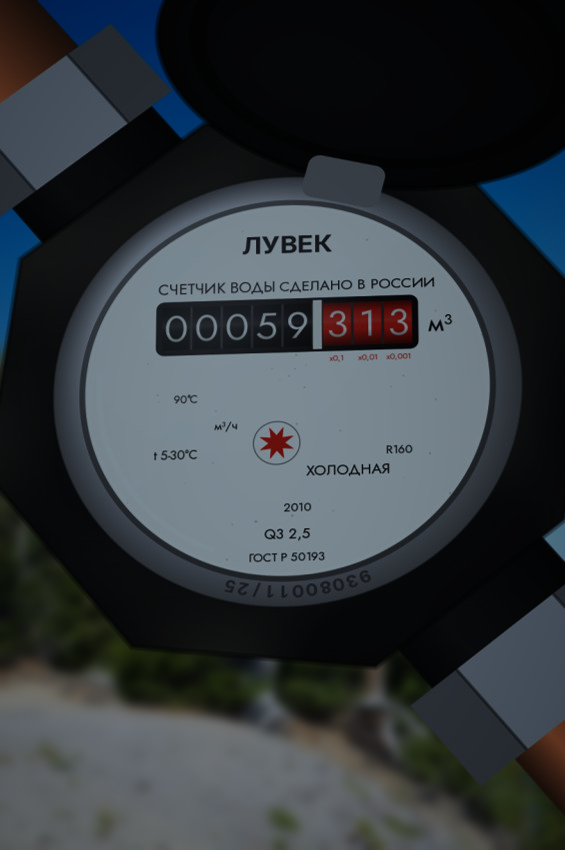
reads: value=59.313 unit=m³
